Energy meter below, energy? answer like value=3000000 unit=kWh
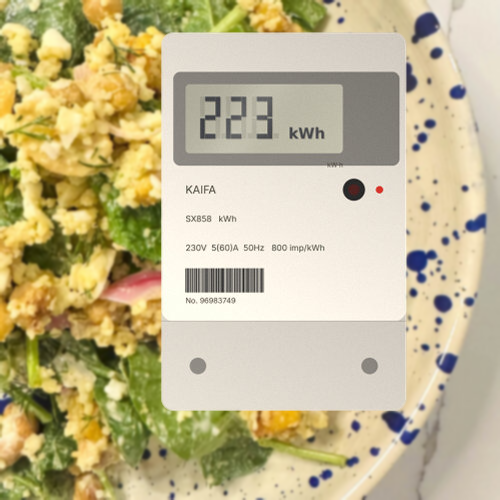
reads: value=223 unit=kWh
